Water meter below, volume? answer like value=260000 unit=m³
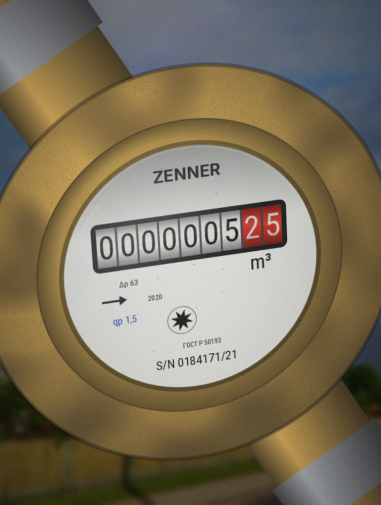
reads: value=5.25 unit=m³
